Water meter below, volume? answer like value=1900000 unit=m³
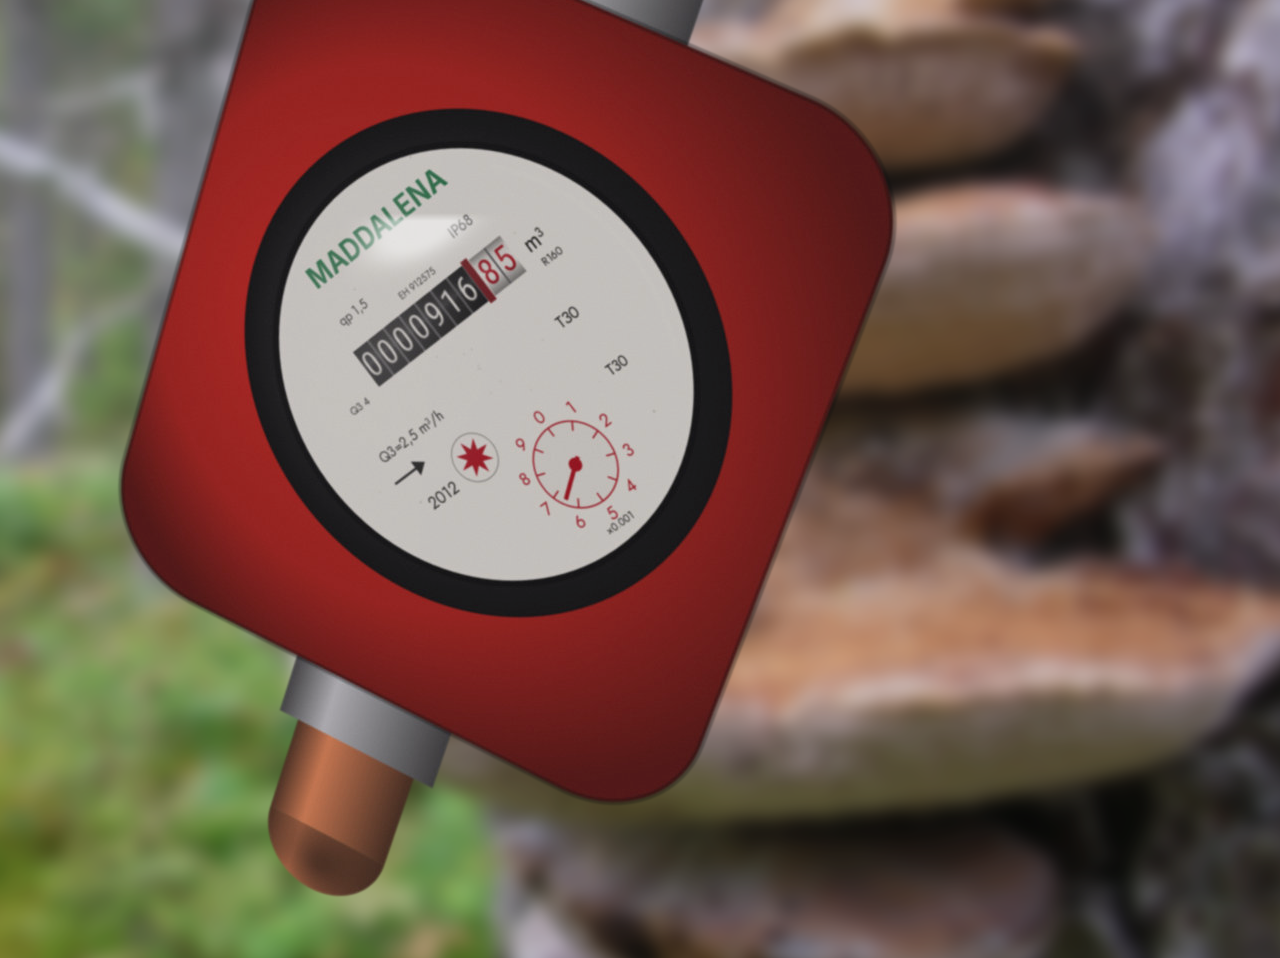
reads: value=916.856 unit=m³
